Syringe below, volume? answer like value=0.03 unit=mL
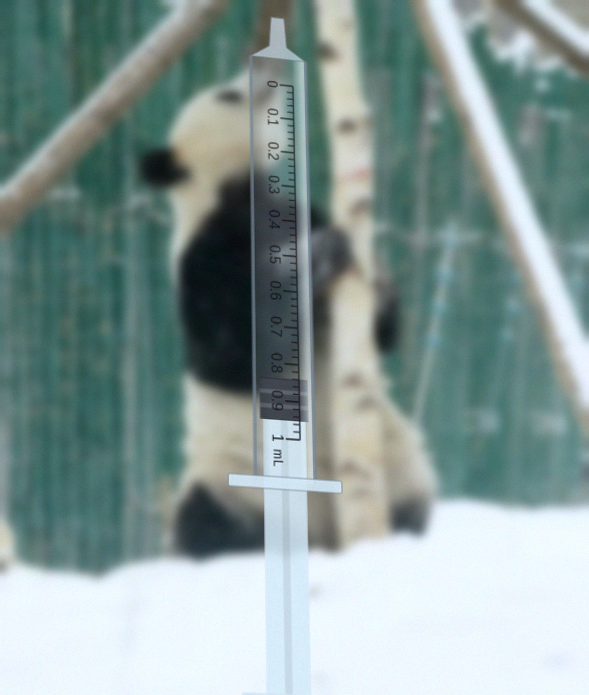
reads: value=0.84 unit=mL
